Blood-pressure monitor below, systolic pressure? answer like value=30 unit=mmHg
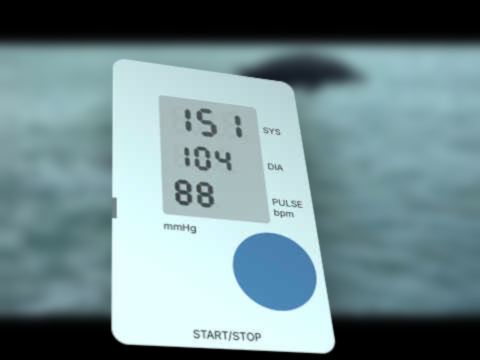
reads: value=151 unit=mmHg
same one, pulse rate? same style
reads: value=88 unit=bpm
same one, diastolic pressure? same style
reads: value=104 unit=mmHg
